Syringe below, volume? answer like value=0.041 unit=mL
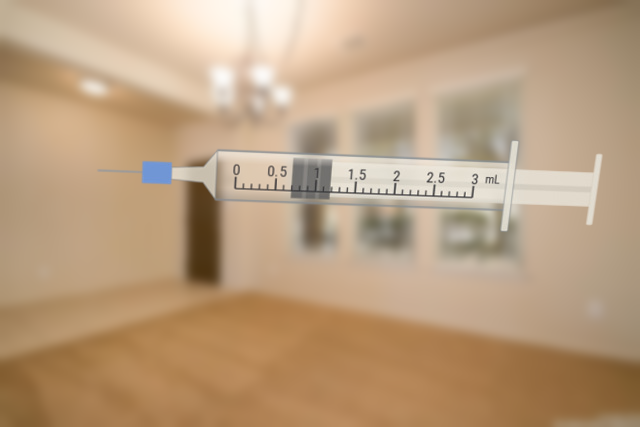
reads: value=0.7 unit=mL
